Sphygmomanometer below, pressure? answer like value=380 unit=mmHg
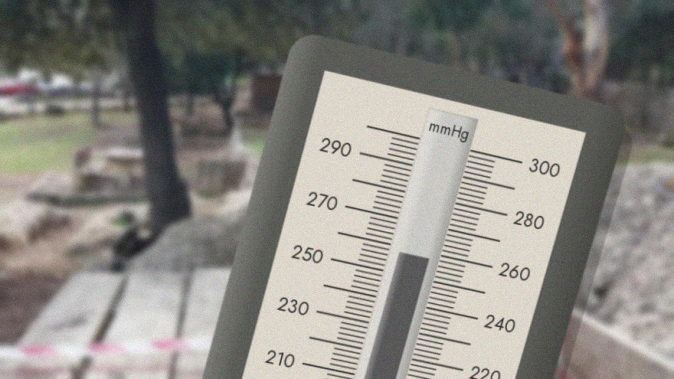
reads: value=258 unit=mmHg
